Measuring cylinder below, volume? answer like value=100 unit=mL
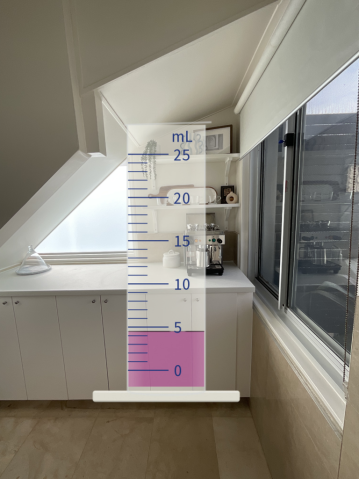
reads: value=4.5 unit=mL
